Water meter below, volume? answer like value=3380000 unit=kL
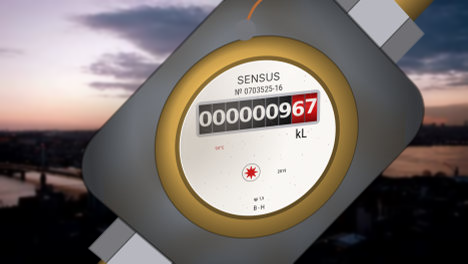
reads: value=9.67 unit=kL
